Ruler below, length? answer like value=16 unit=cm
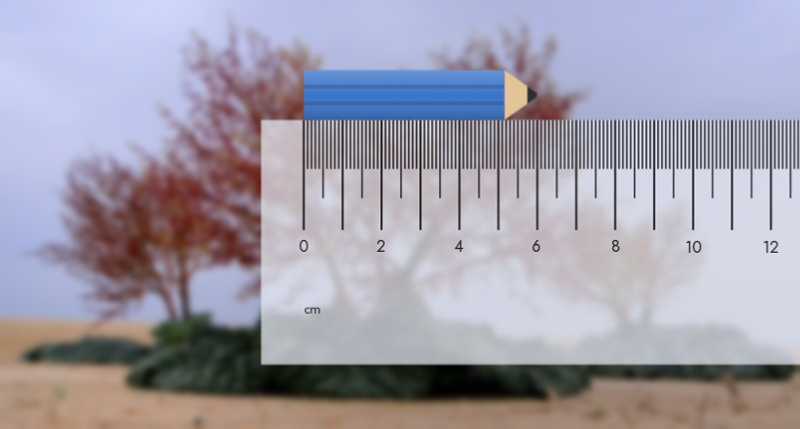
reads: value=6 unit=cm
